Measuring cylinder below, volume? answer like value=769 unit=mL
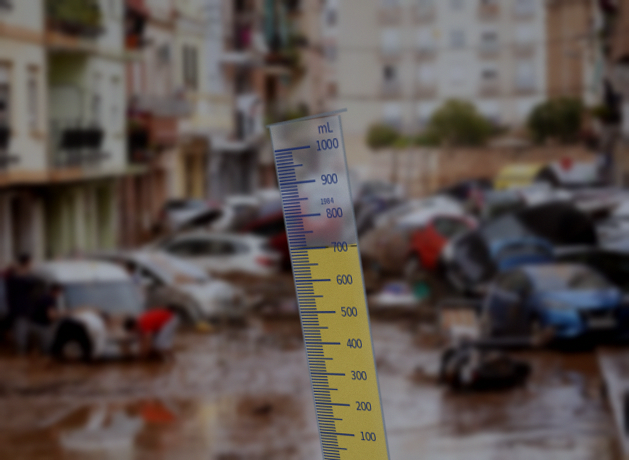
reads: value=700 unit=mL
